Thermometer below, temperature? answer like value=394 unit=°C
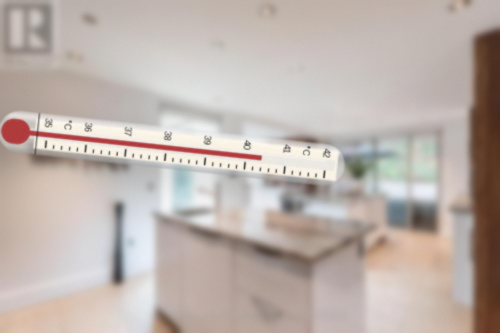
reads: value=40.4 unit=°C
